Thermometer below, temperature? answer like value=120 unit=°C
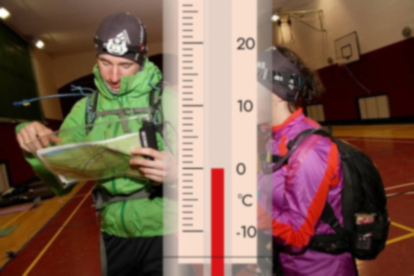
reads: value=0 unit=°C
